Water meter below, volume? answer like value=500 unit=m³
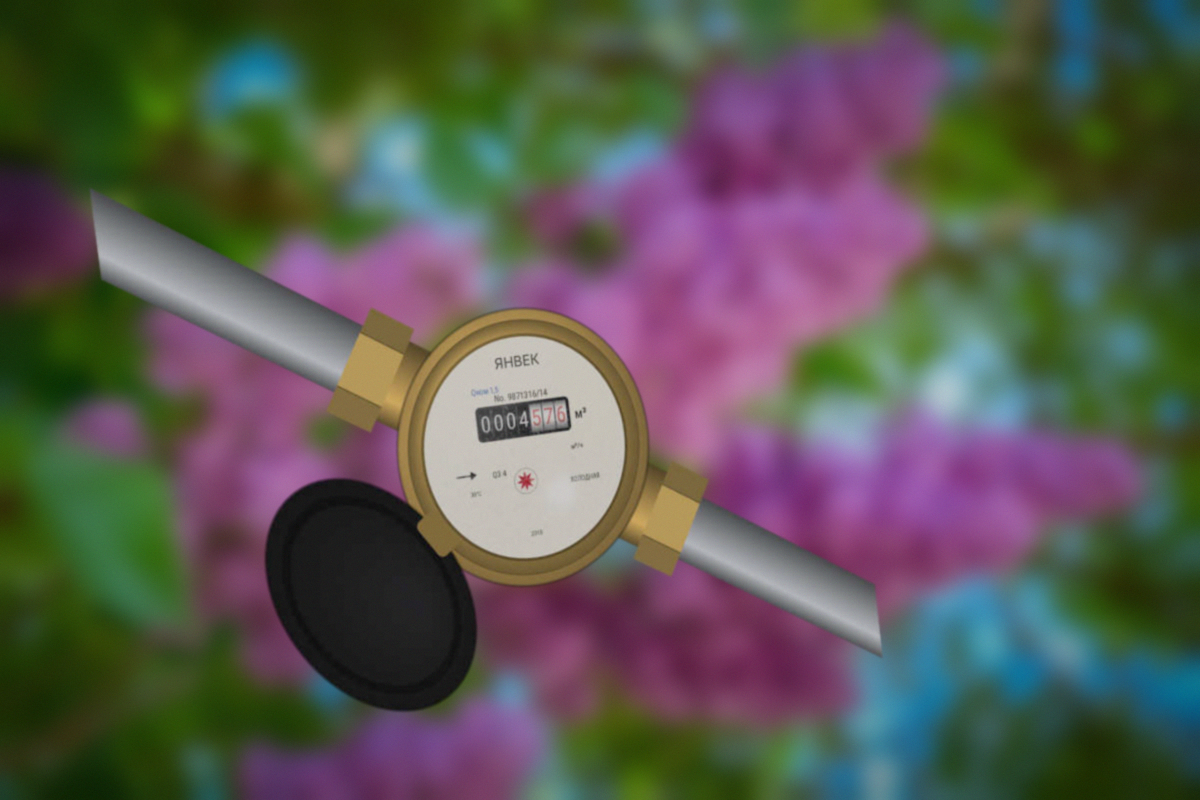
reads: value=4.576 unit=m³
